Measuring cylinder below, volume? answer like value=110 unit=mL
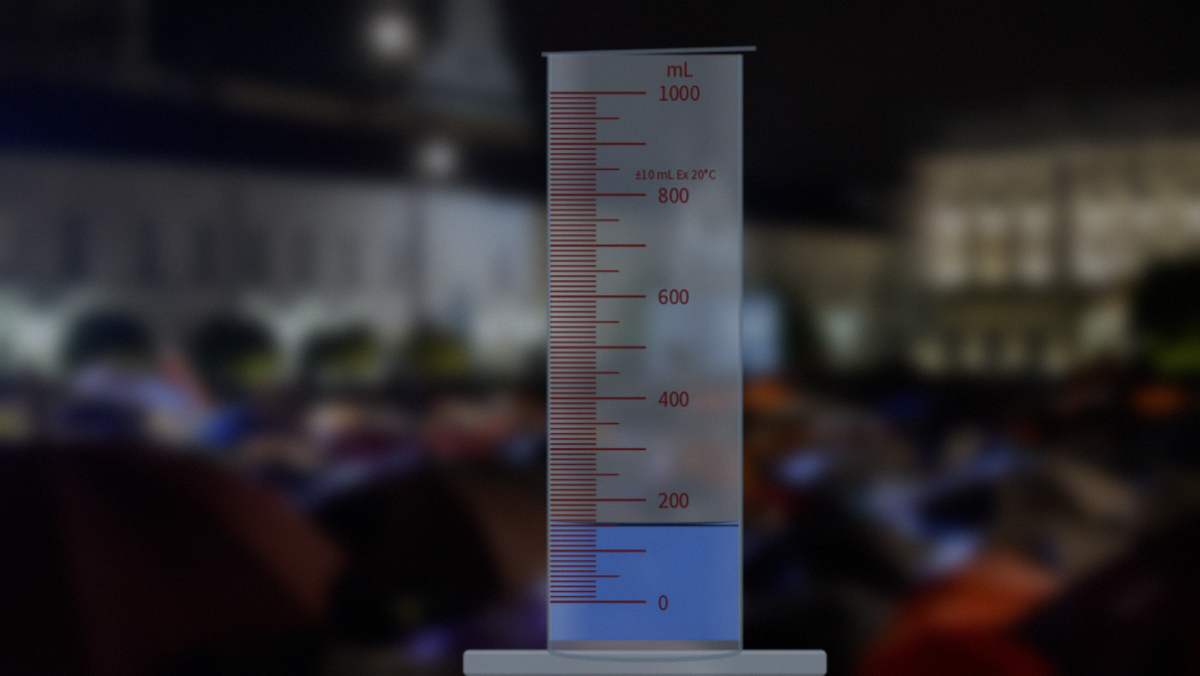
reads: value=150 unit=mL
